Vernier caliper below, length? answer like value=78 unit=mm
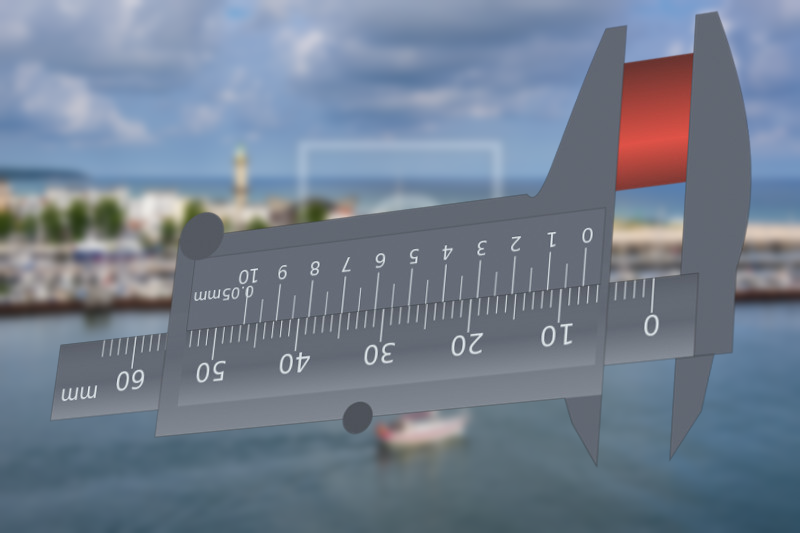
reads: value=7.6 unit=mm
